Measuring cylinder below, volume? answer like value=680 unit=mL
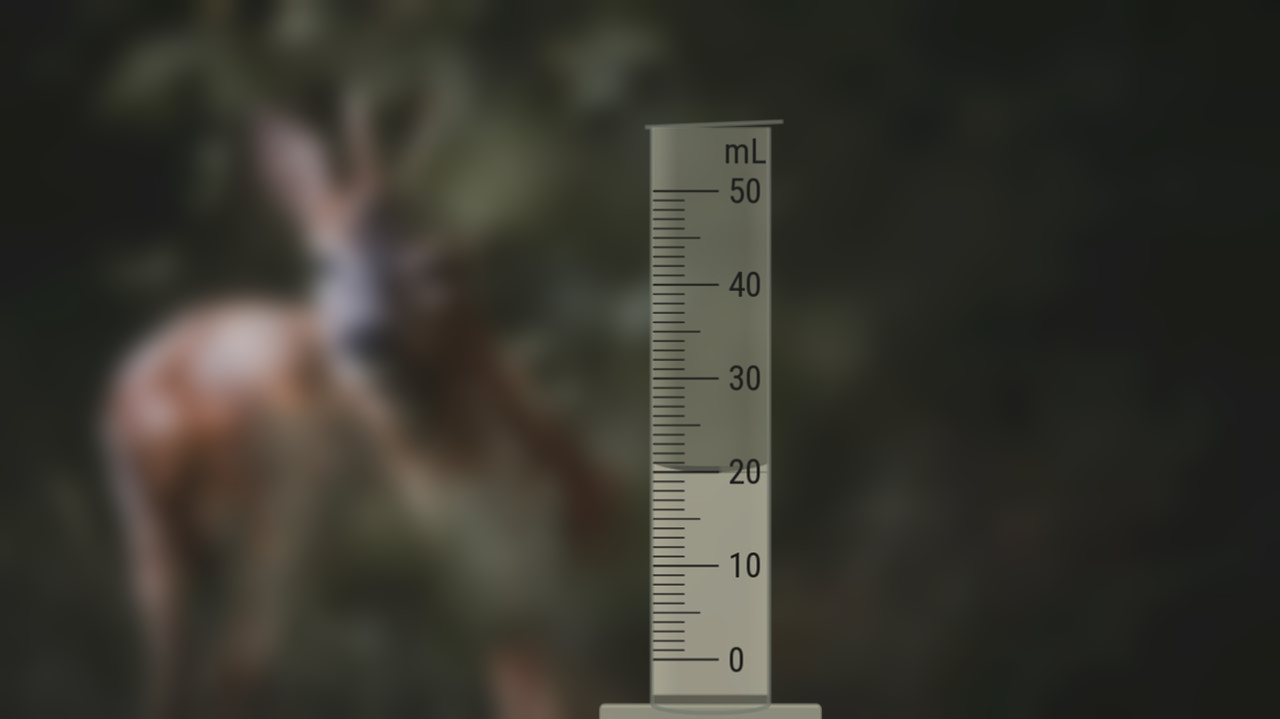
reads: value=20 unit=mL
